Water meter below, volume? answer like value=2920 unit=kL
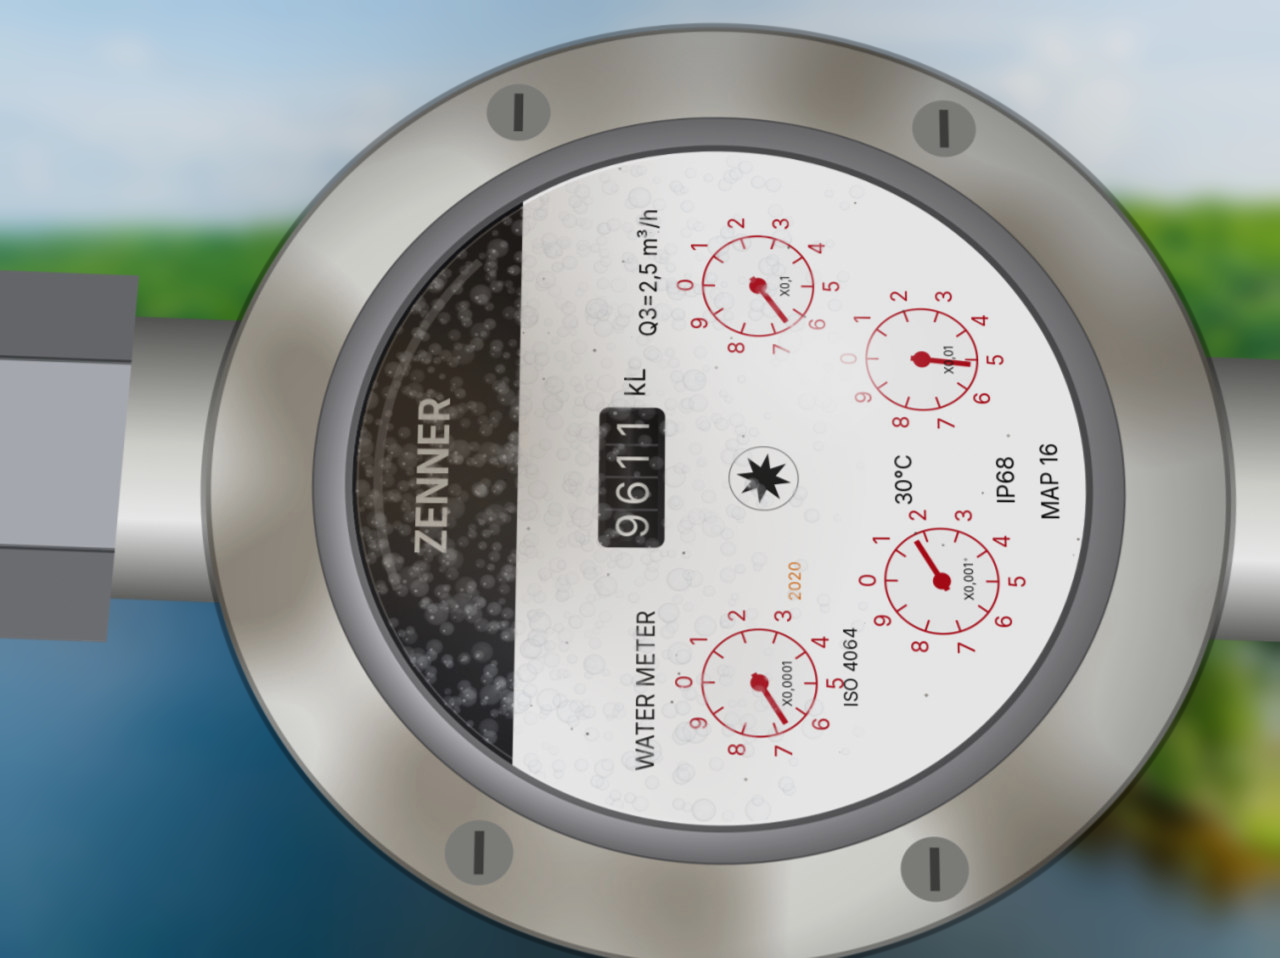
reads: value=9611.6516 unit=kL
